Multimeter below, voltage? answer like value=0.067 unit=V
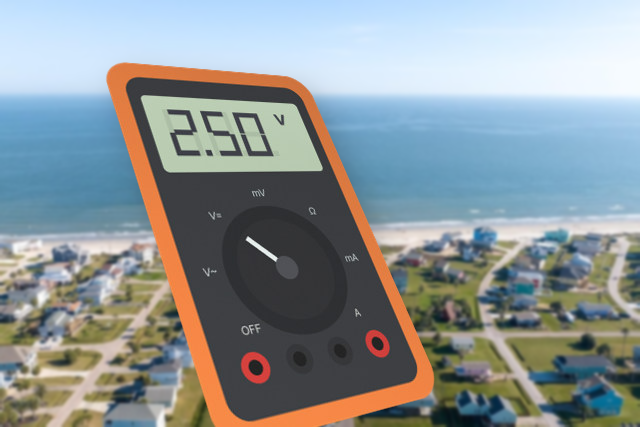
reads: value=2.50 unit=V
